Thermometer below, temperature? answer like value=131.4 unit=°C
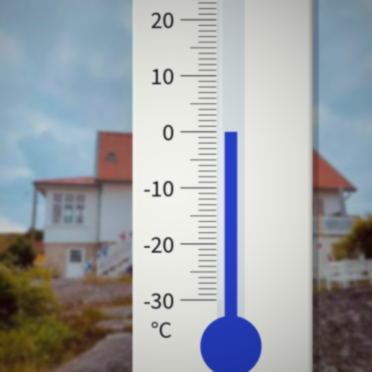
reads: value=0 unit=°C
